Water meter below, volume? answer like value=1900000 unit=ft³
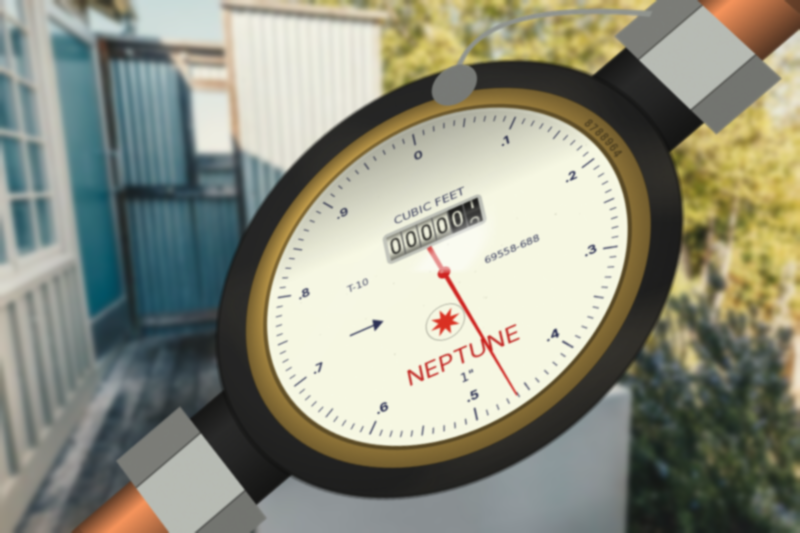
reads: value=1.46 unit=ft³
